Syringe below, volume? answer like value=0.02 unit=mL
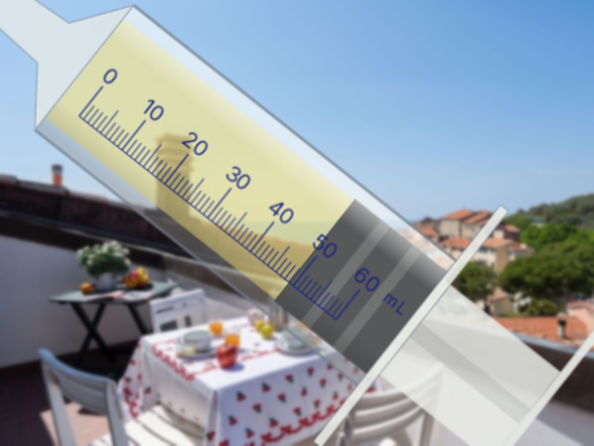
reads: value=49 unit=mL
